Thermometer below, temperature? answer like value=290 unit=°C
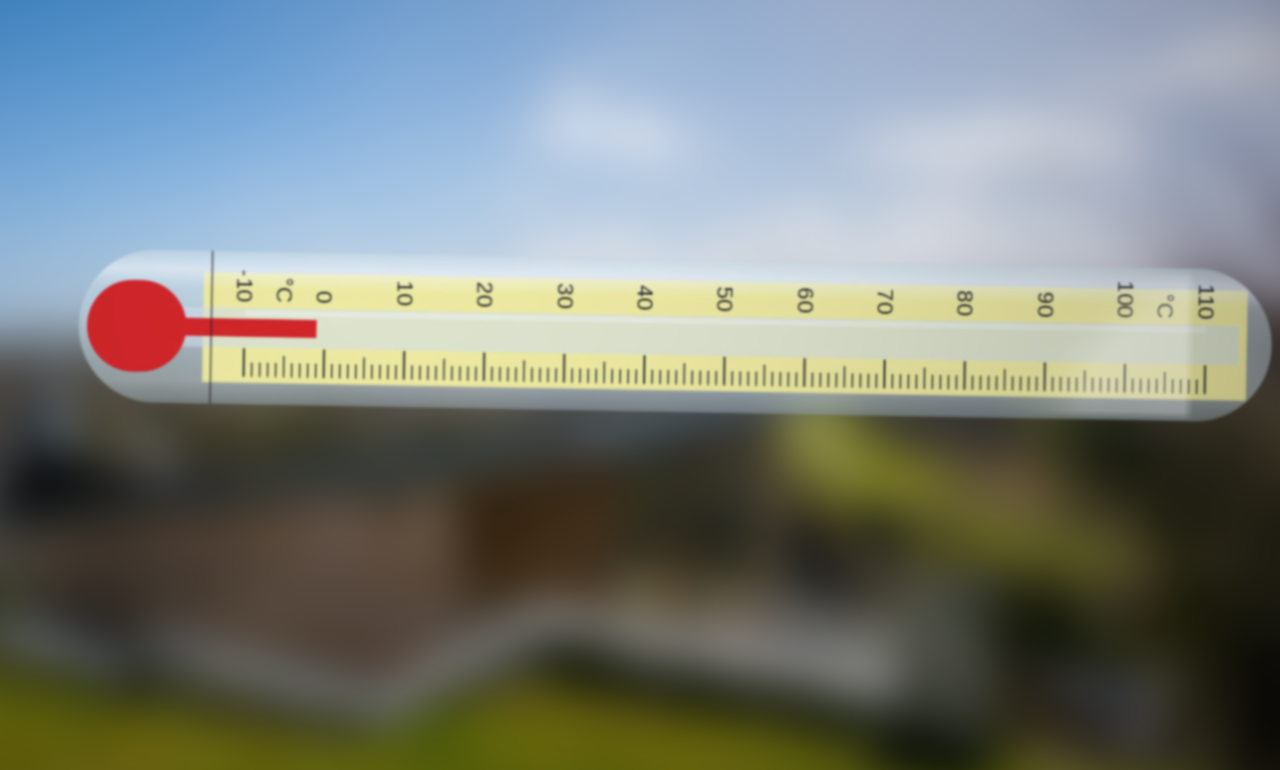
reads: value=-1 unit=°C
